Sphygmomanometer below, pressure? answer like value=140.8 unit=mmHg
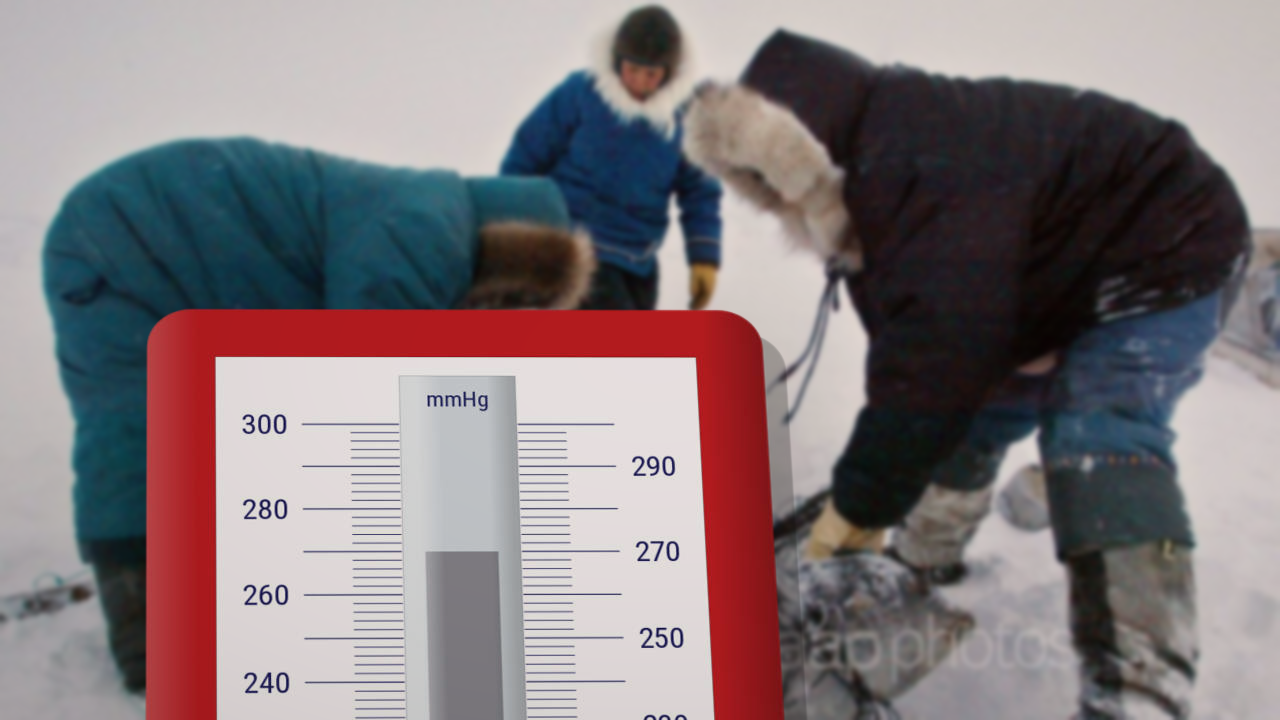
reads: value=270 unit=mmHg
